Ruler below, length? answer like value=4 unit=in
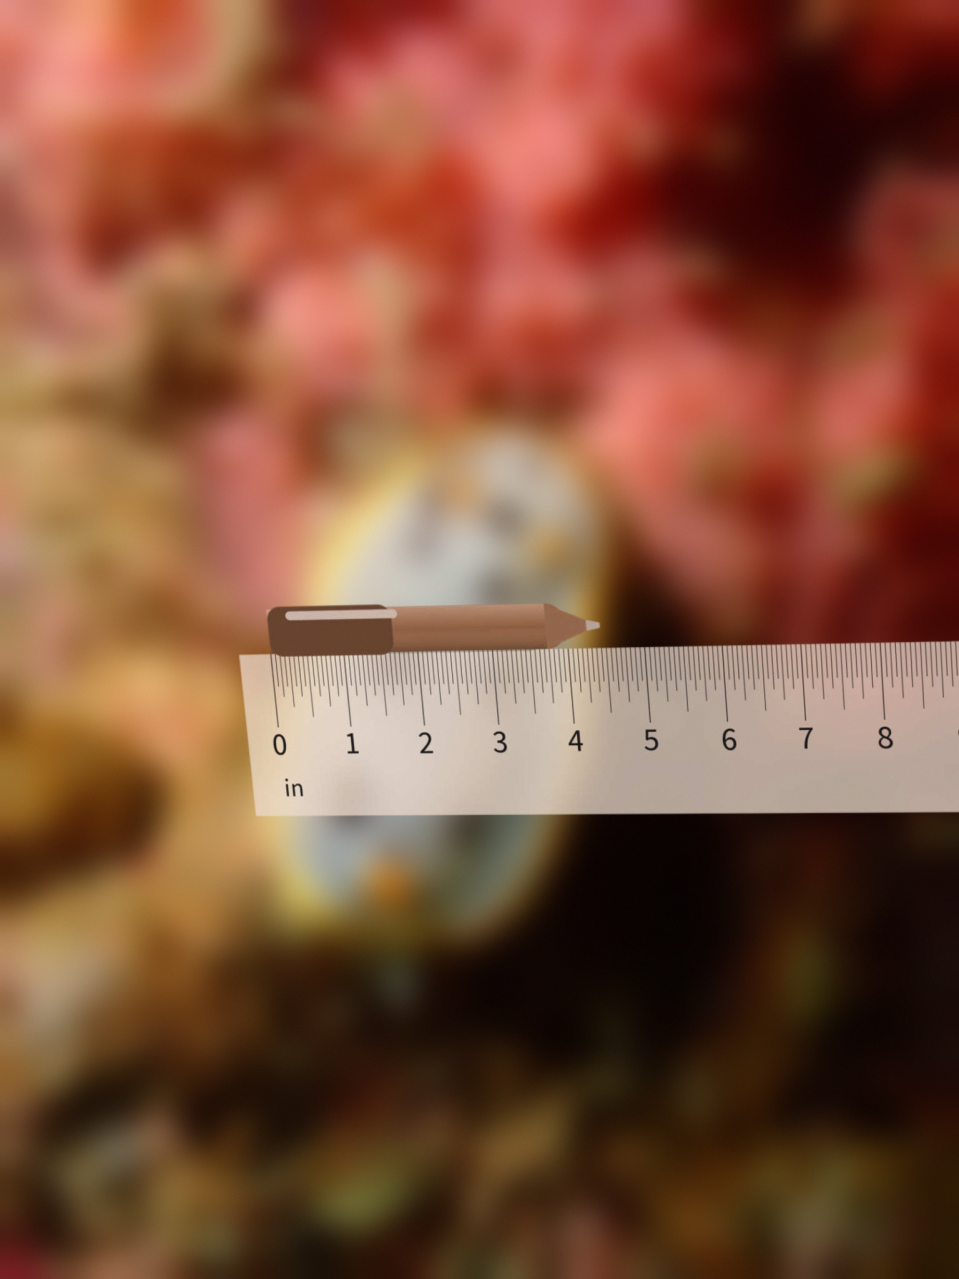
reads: value=4.4375 unit=in
